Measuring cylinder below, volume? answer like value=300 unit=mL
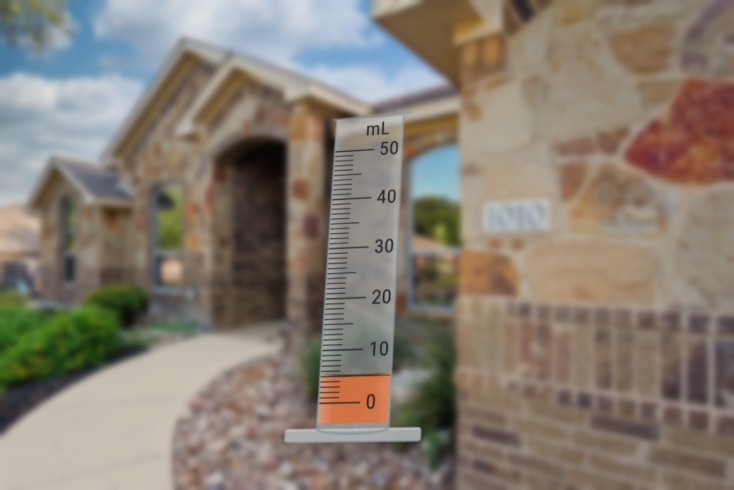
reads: value=5 unit=mL
